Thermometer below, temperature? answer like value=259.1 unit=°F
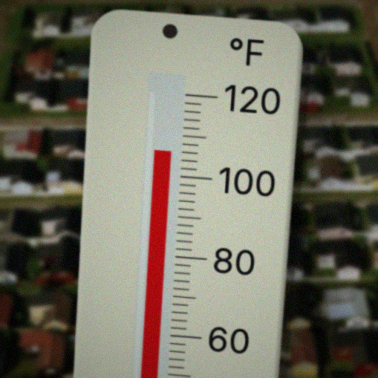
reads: value=106 unit=°F
